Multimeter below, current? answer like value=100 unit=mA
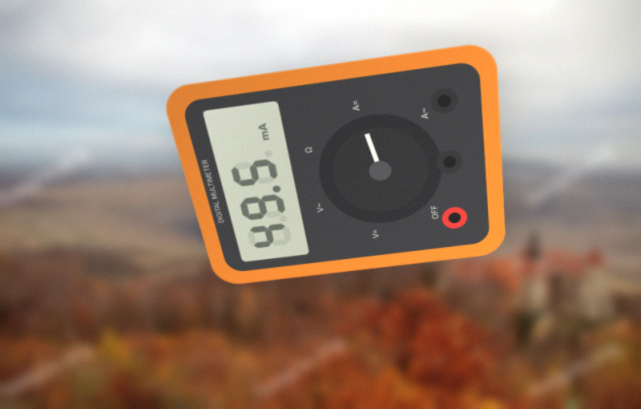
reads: value=49.5 unit=mA
